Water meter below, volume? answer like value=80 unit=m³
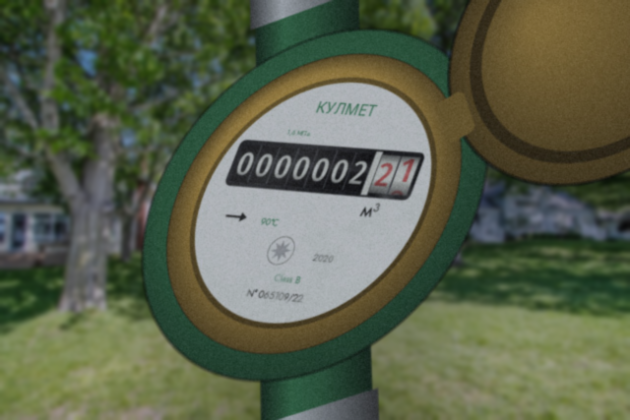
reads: value=2.21 unit=m³
